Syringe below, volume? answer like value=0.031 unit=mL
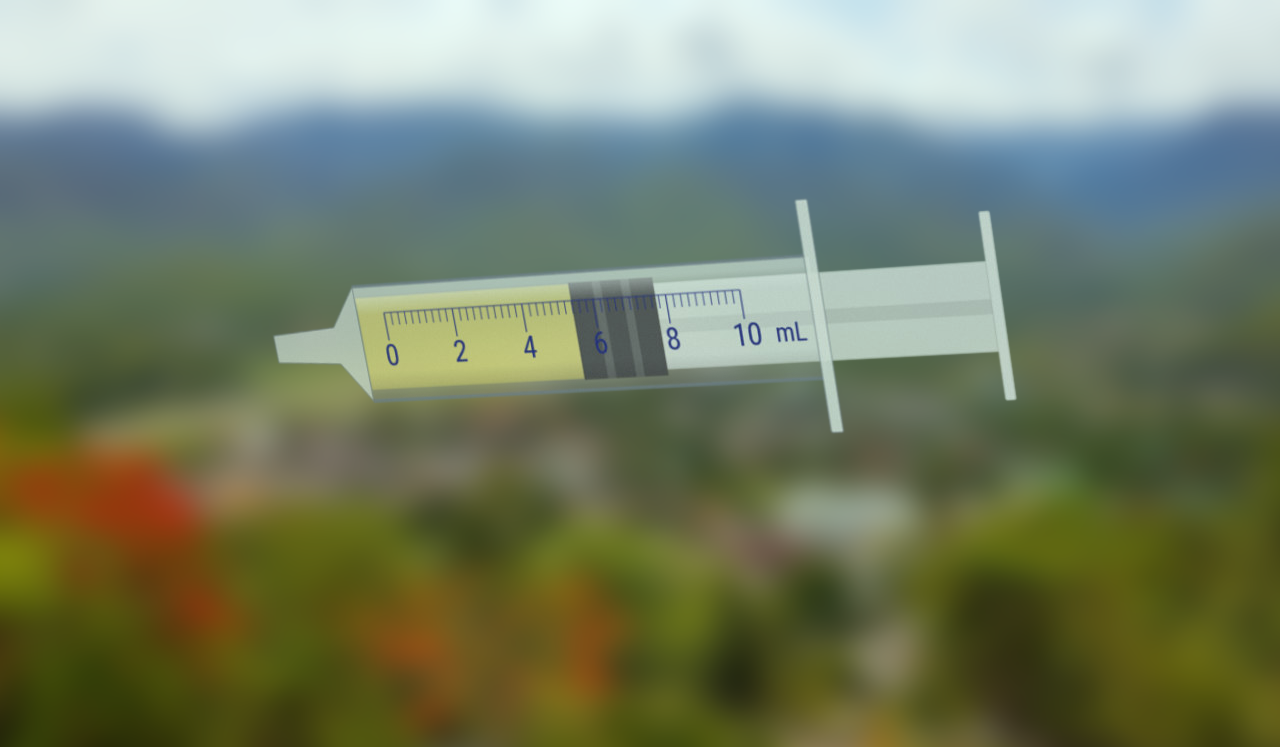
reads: value=5.4 unit=mL
